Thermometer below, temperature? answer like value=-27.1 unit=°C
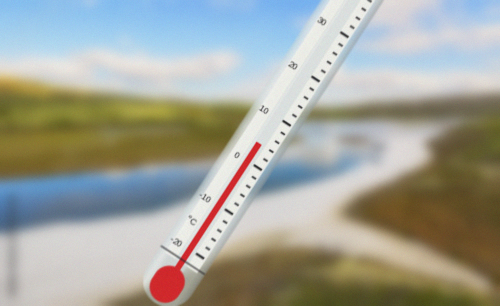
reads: value=4 unit=°C
